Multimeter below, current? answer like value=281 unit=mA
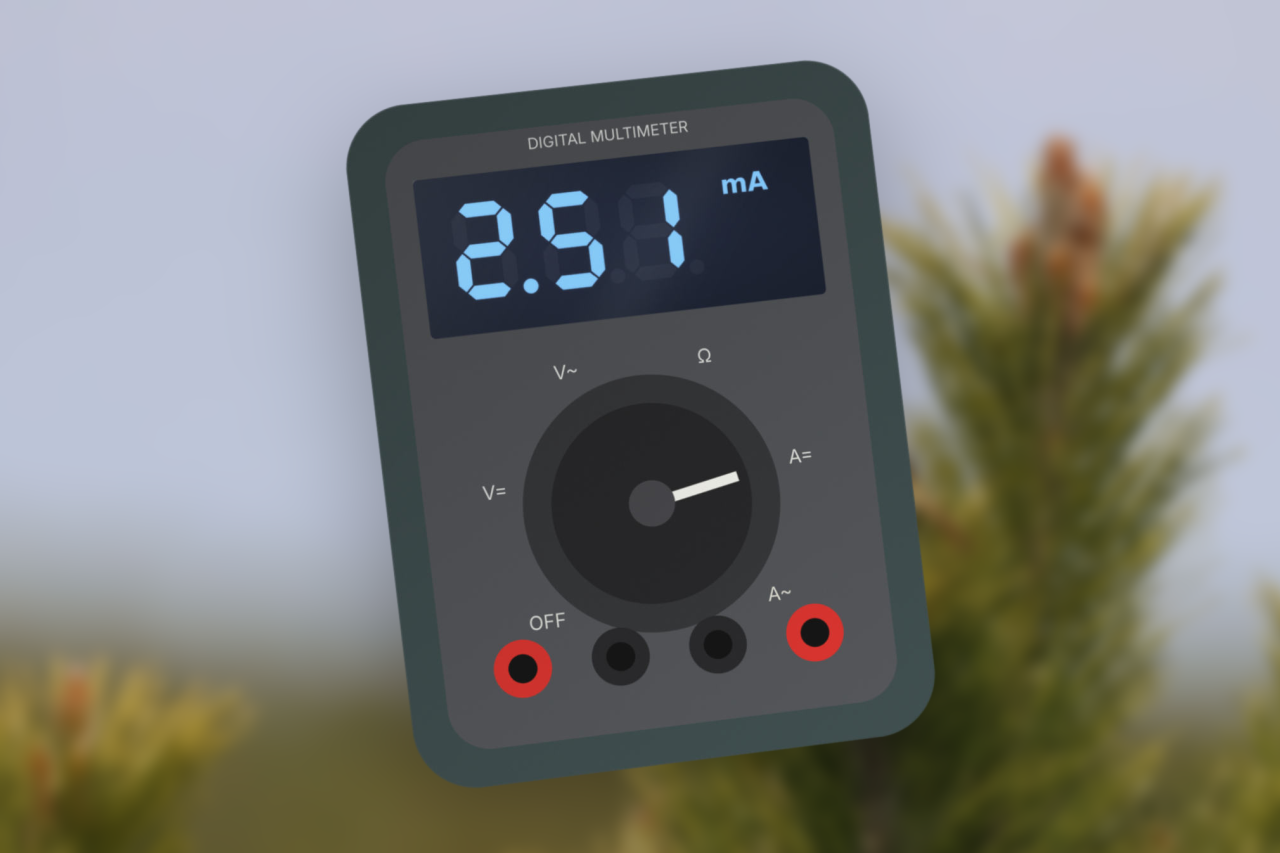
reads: value=2.51 unit=mA
